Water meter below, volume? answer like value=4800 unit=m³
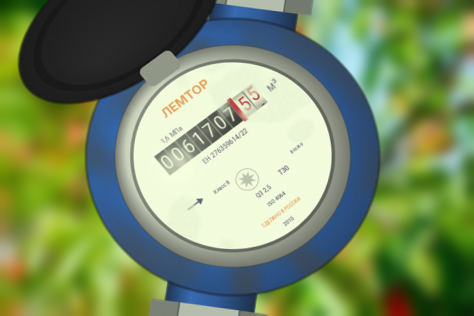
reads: value=61707.55 unit=m³
